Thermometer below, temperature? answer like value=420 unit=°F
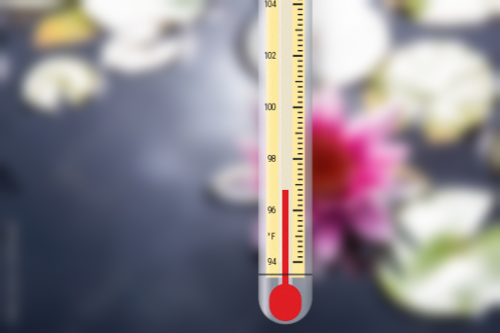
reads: value=96.8 unit=°F
